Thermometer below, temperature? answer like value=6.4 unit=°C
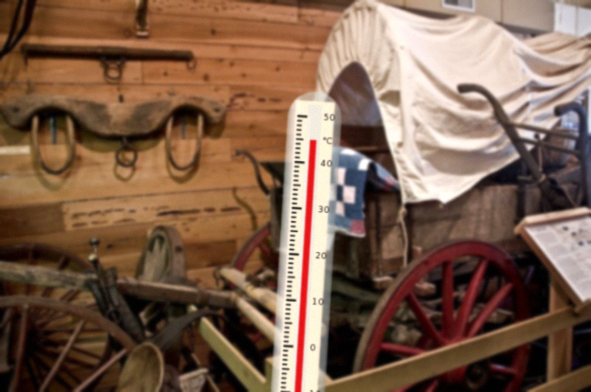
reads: value=45 unit=°C
